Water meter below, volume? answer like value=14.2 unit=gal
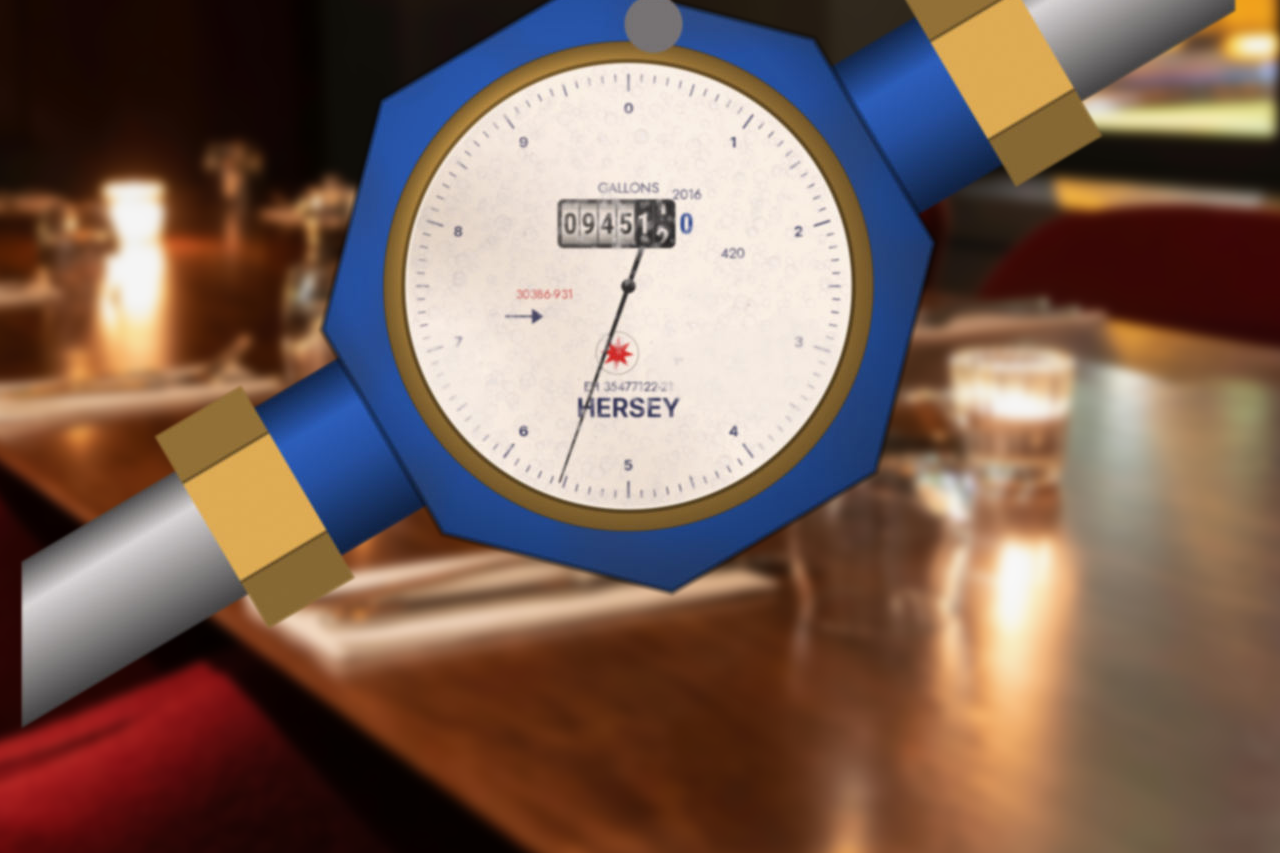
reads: value=945115.5 unit=gal
